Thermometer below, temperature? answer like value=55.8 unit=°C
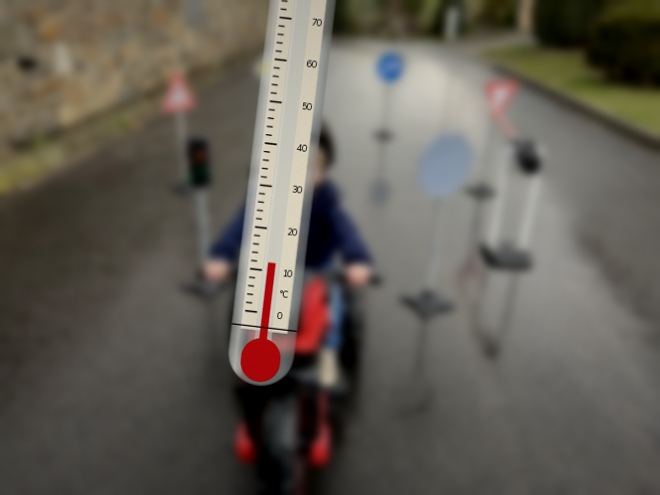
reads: value=12 unit=°C
